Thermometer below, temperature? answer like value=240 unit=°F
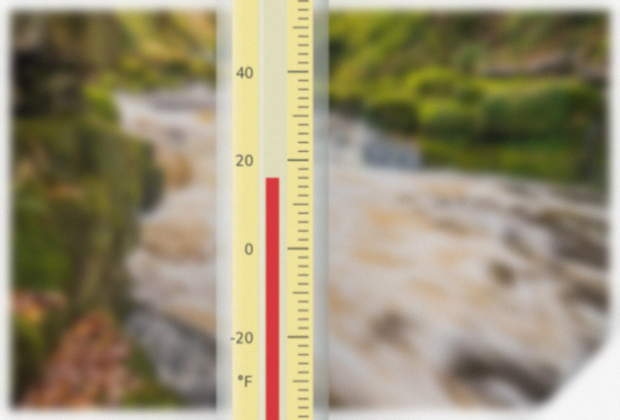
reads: value=16 unit=°F
